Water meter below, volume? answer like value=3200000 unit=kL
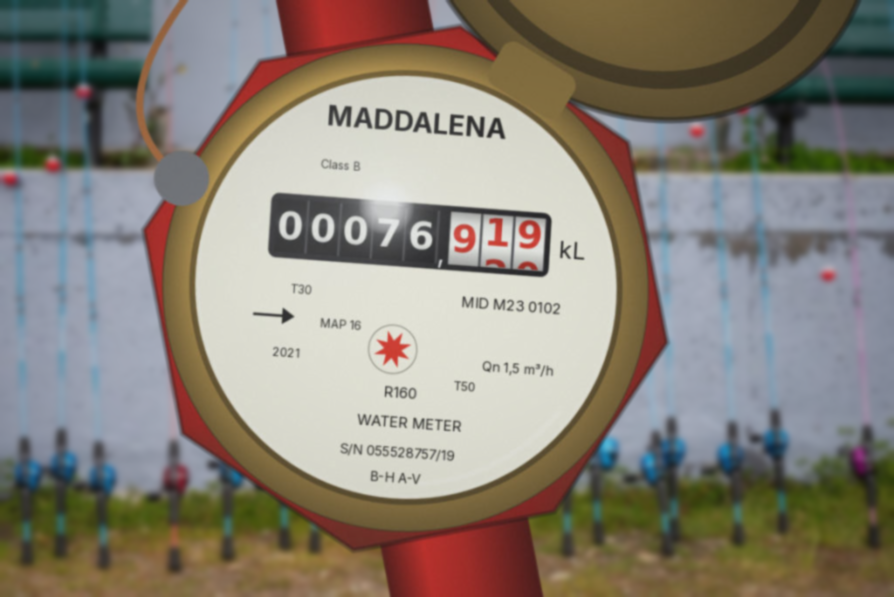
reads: value=76.919 unit=kL
